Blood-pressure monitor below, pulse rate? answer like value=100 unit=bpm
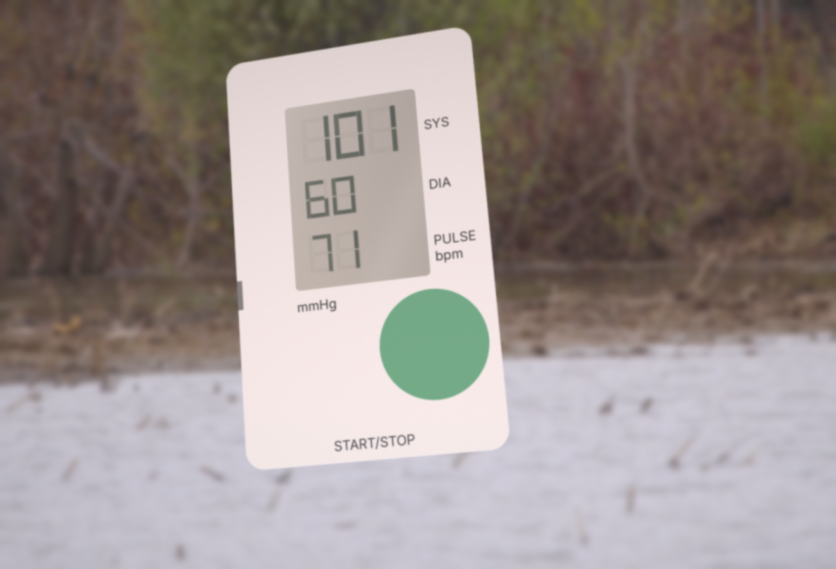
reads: value=71 unit=bpm
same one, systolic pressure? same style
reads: value=101 unit=mmHg
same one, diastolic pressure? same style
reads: value=60 unit=mmHg
